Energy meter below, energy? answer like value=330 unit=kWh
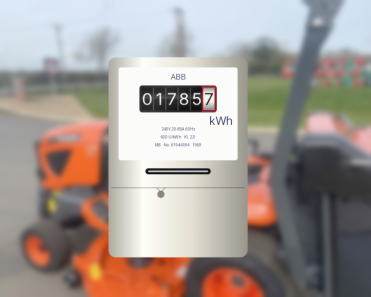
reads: value=1785.7 unit=kWh
